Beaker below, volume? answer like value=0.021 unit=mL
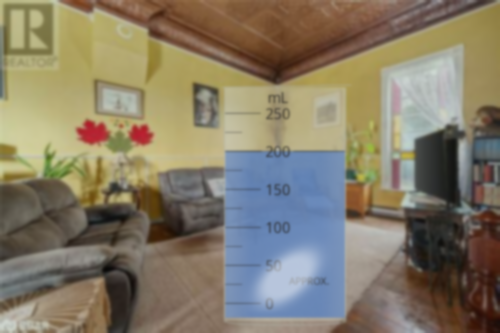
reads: value=200 unit=mL
